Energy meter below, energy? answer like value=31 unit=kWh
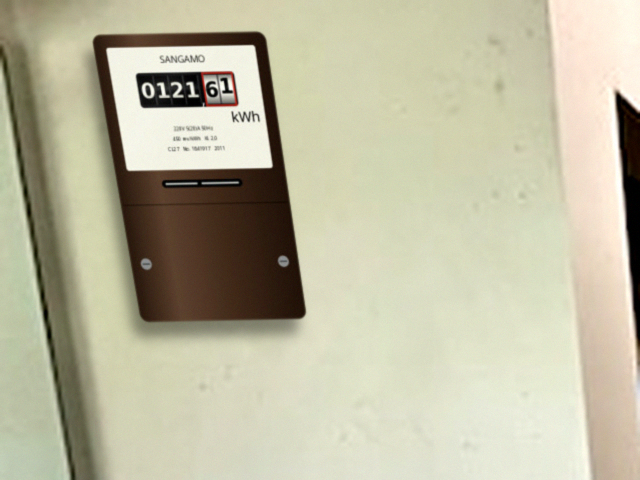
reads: value=121.61 unit=kWh
